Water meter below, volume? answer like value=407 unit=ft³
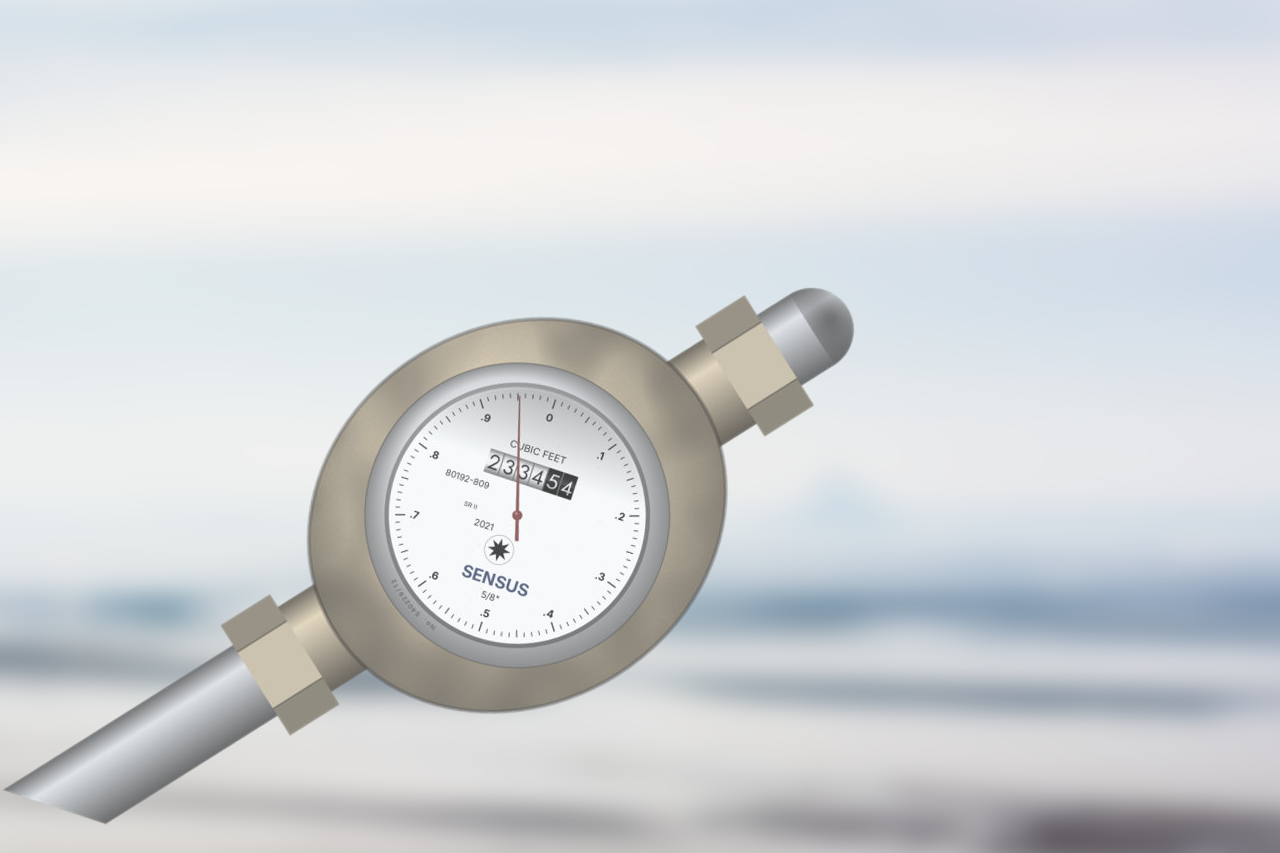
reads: value=233453.95 unit=ft³
